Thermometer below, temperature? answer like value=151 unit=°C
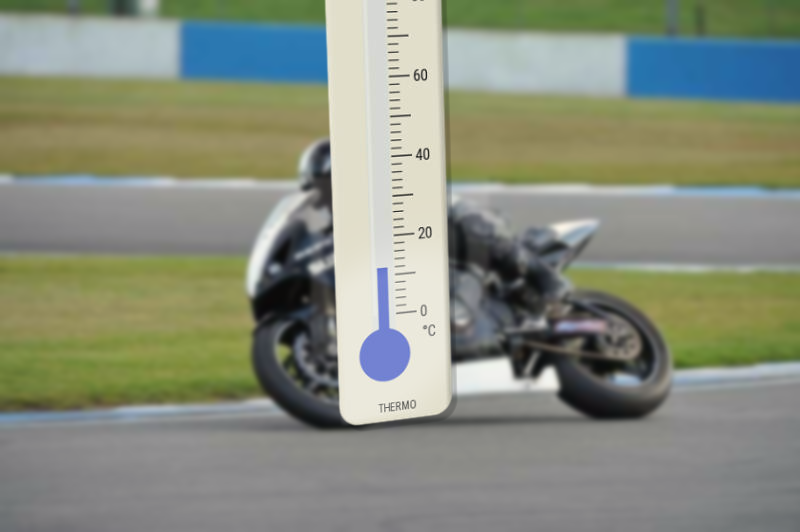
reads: value=12 unit=°C
